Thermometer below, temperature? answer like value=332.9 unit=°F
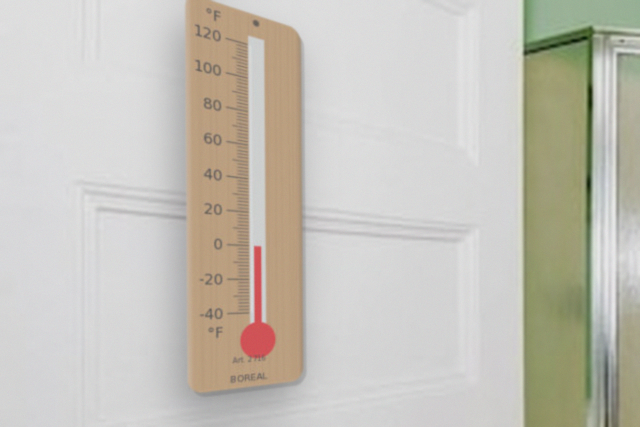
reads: value=0 unit=°F
